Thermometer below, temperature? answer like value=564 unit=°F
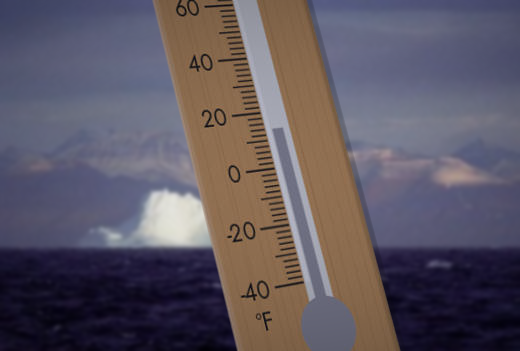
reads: value=14 unit=°F
